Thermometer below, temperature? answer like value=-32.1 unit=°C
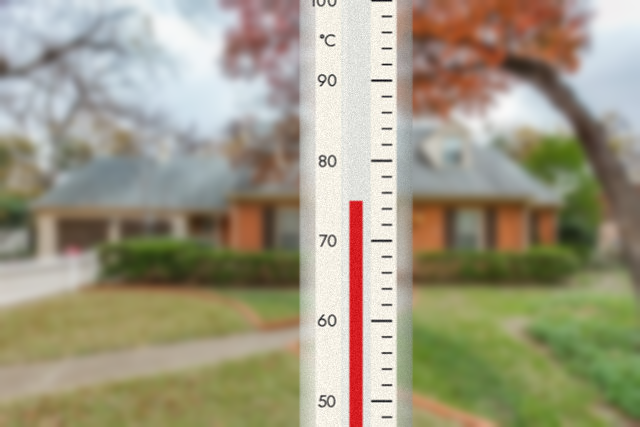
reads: value=75 unit=°C
